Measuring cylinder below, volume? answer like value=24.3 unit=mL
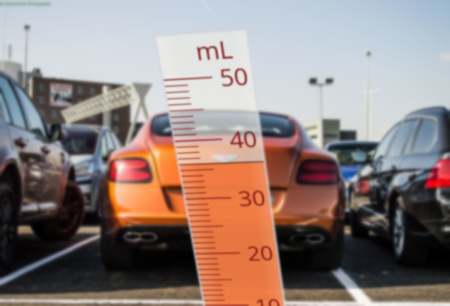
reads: value=36 unit=mL
